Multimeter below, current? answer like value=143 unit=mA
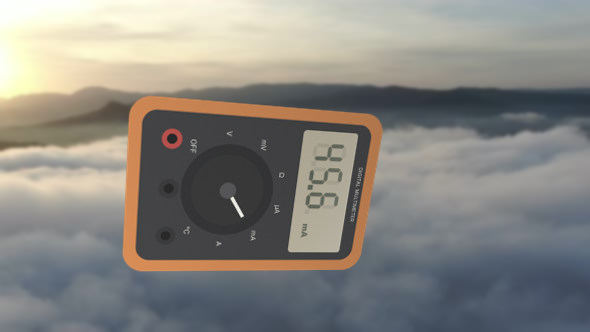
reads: value=45.6 unit=mA
